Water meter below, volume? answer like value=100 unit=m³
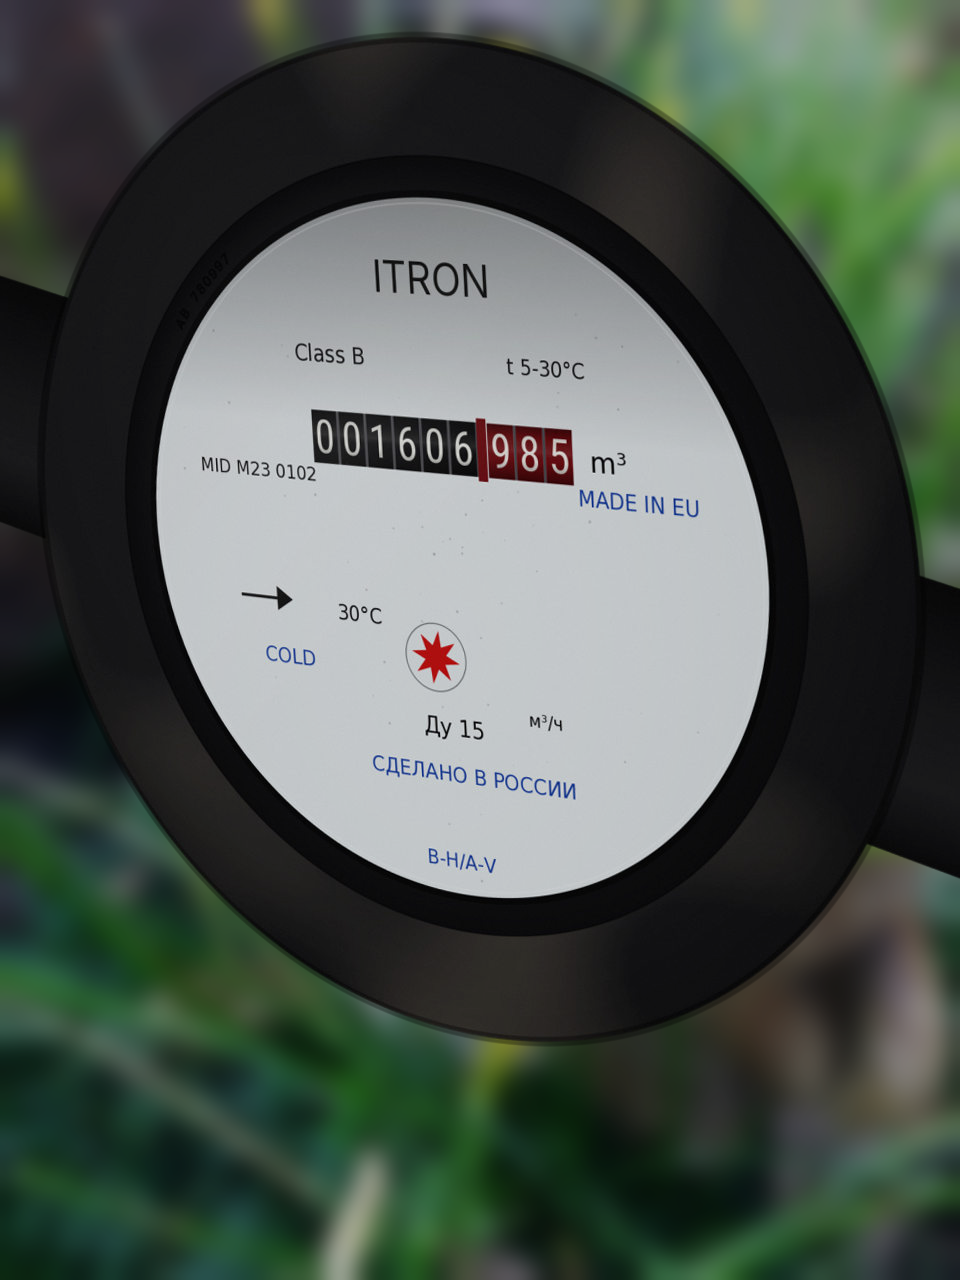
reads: value=1606.985 unit=m³
